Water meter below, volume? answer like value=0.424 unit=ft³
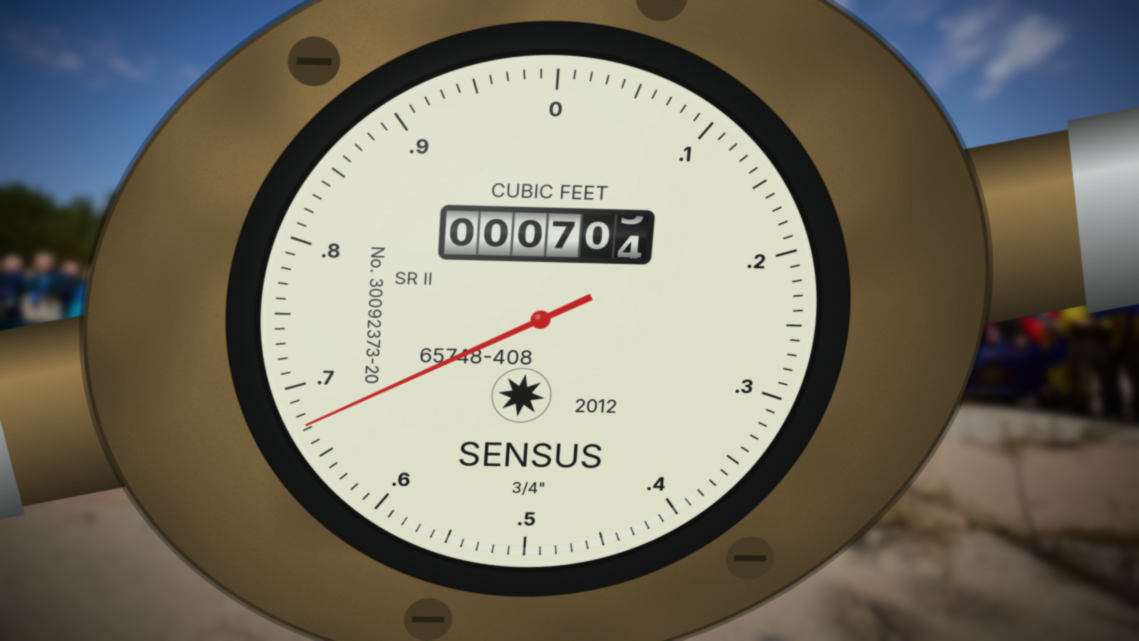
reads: value=703.67 unit=ft³
